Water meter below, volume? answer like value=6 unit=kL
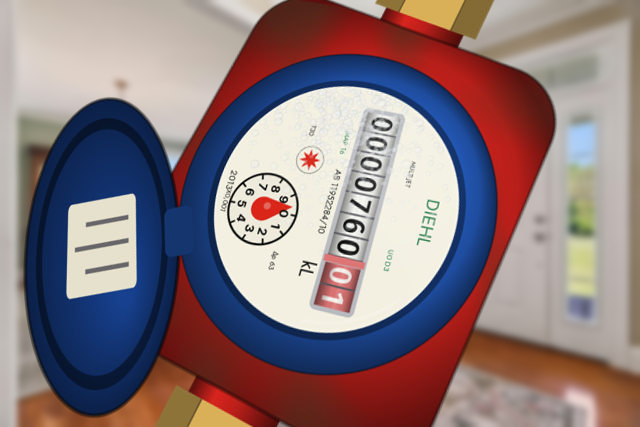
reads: value=760.009 unit=kL
